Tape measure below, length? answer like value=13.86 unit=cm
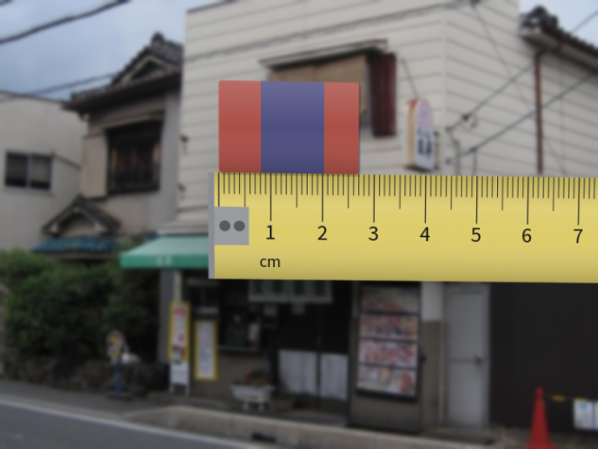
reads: value=2.7 unit=cm
